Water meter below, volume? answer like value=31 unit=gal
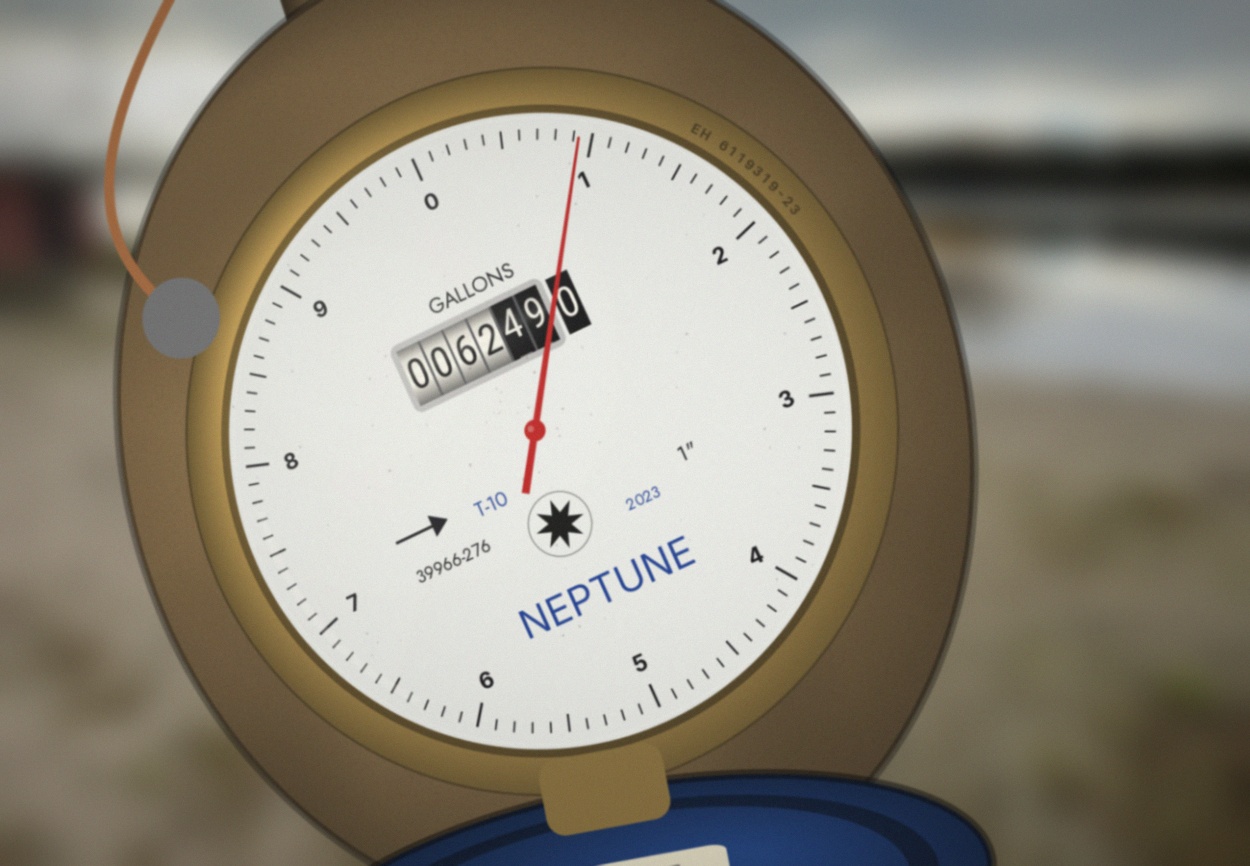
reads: value=62490.9 unit=gal
